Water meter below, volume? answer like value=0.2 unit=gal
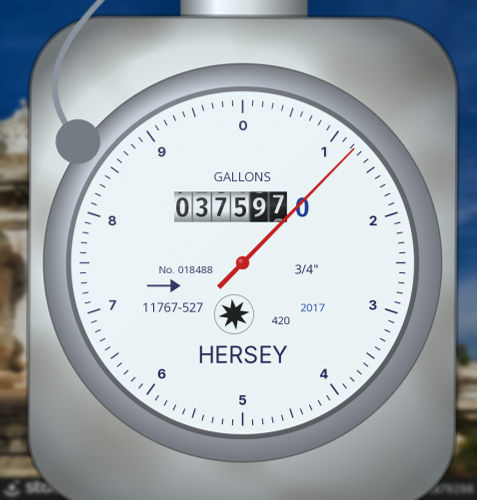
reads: value=375971.2 unit=gal
